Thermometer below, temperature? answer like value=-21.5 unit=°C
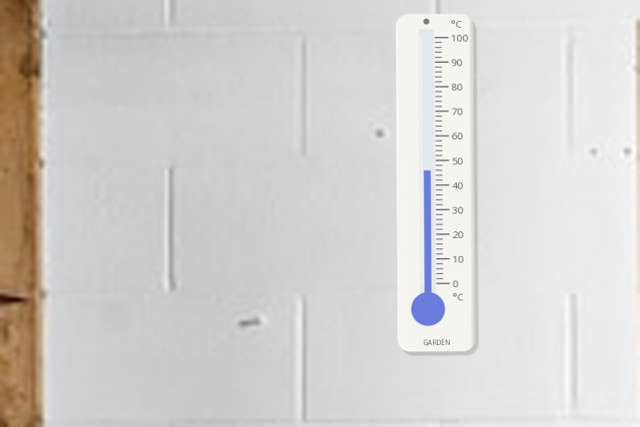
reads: value=46 unit=°C
